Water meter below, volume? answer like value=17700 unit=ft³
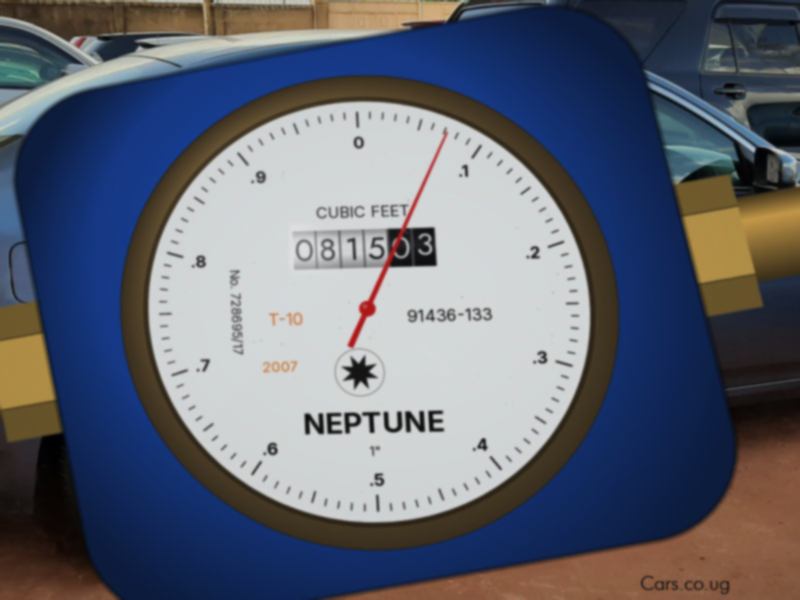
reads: value=81503.07 unit=ft³
